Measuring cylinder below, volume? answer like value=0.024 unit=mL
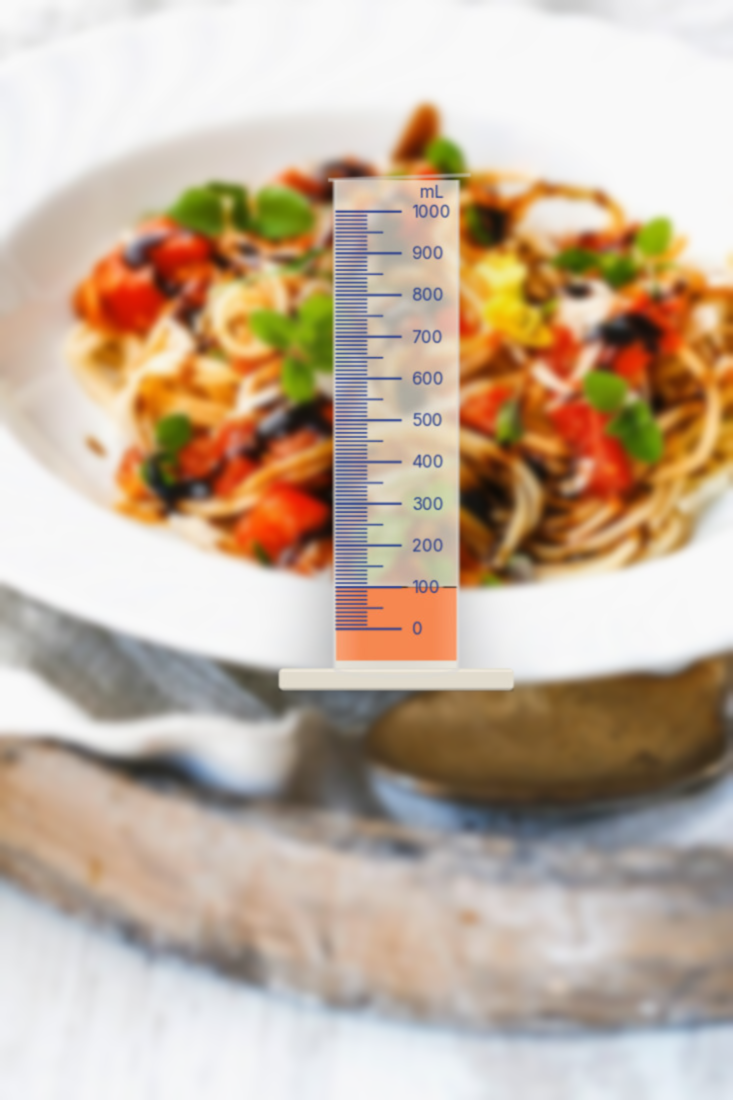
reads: value=100 unit=mL
